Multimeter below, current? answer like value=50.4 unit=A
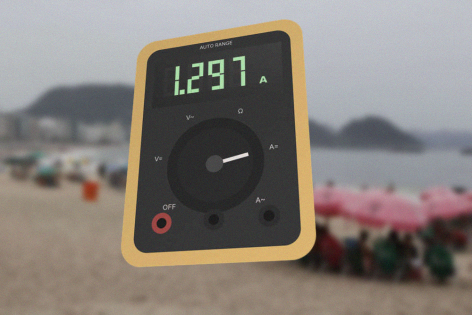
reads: value=1.297 unit=A
